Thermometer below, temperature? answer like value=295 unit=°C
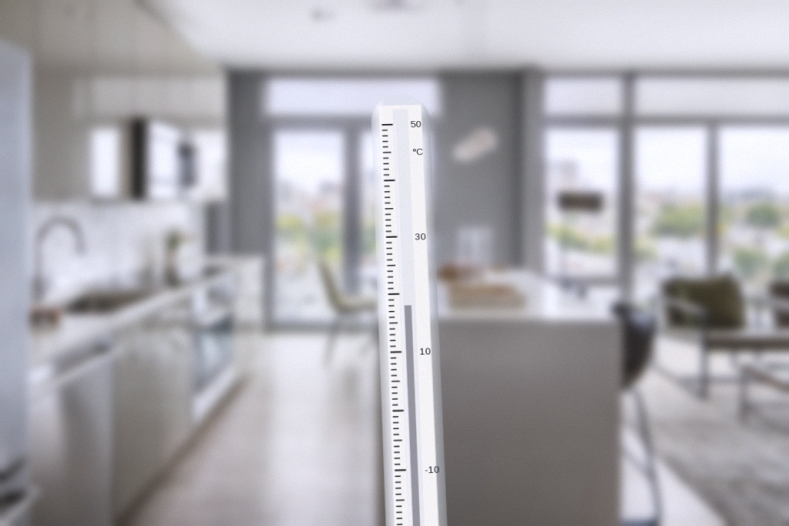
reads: value=18 unit=°C
